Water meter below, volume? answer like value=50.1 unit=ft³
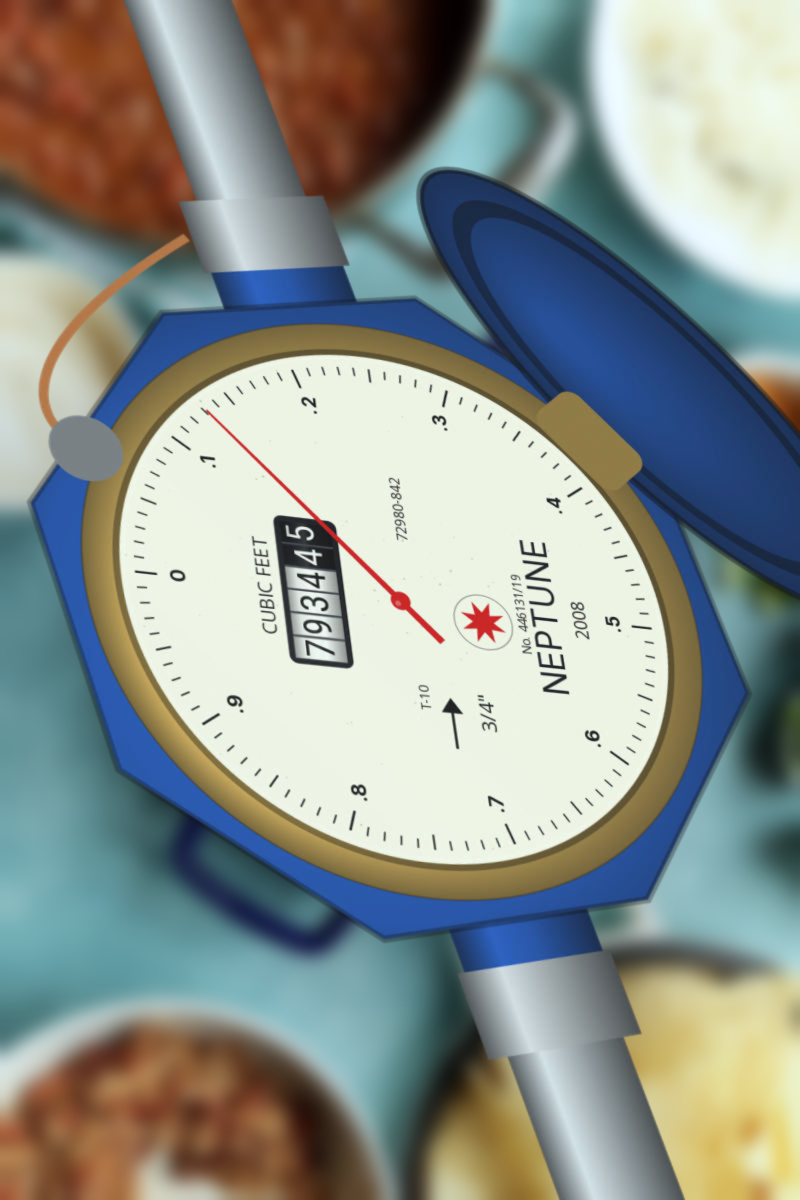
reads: value=793445.13 unit=ft³
